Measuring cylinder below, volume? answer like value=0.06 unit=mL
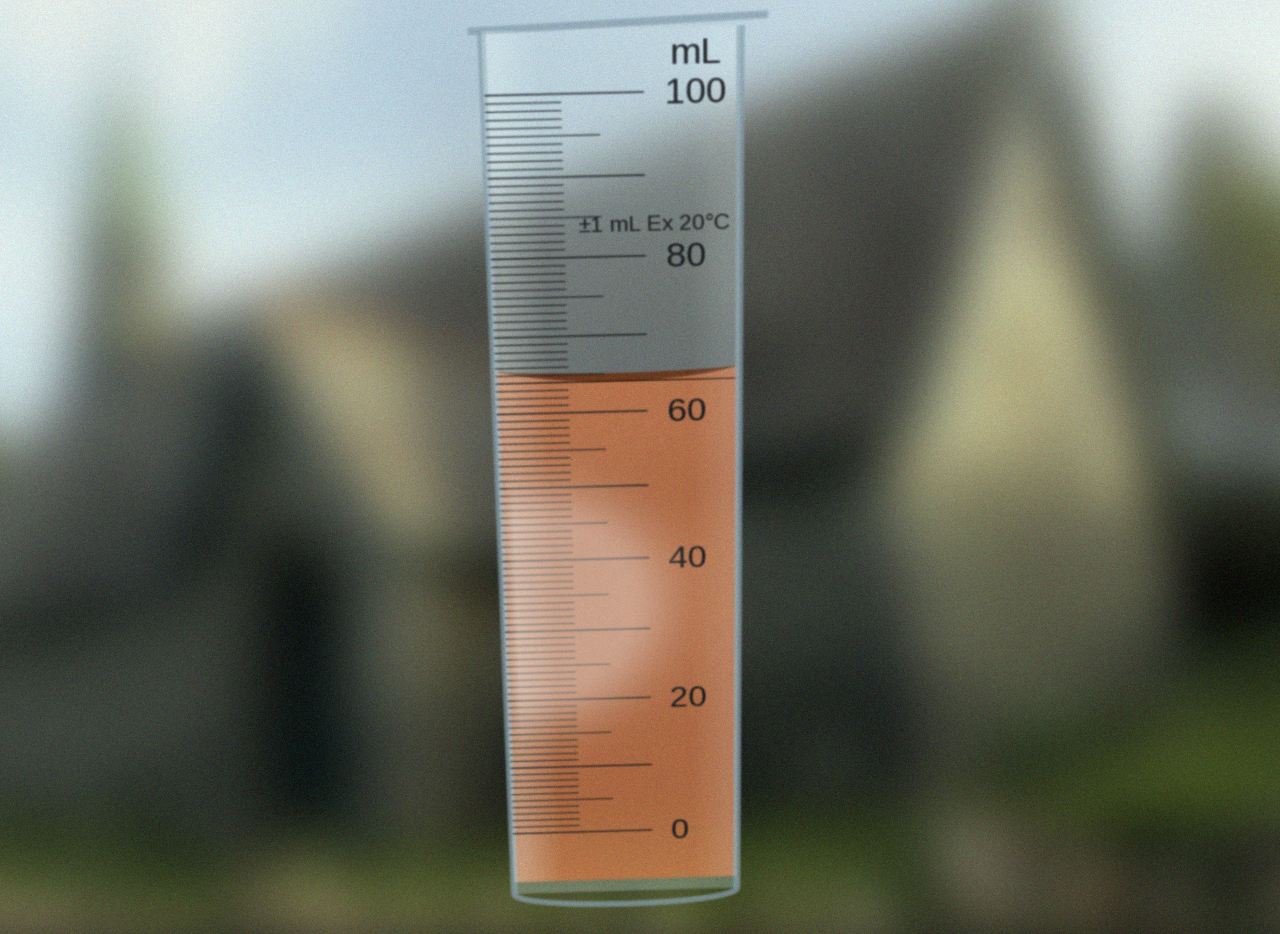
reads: value=64 unit=mL
